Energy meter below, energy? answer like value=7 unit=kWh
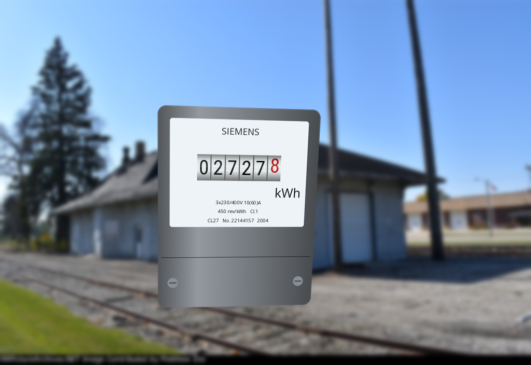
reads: value=2727.8 unit=kWh
